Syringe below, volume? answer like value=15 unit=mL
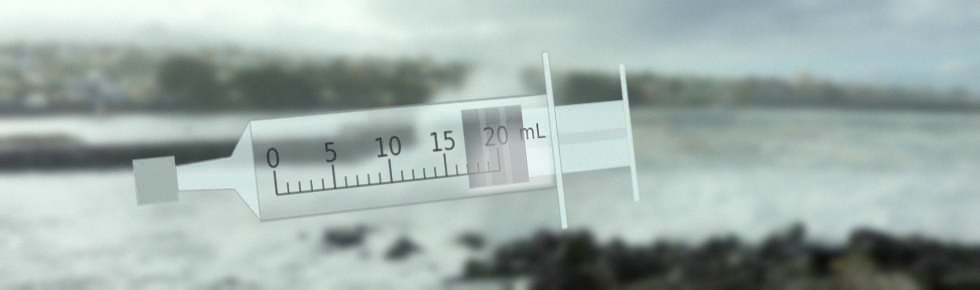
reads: value=17 unit=mL
